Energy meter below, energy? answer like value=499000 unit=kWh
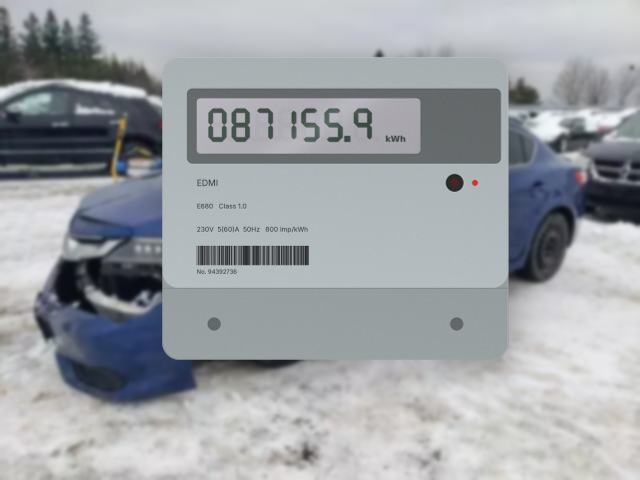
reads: value=87155.9 unit=kWh
